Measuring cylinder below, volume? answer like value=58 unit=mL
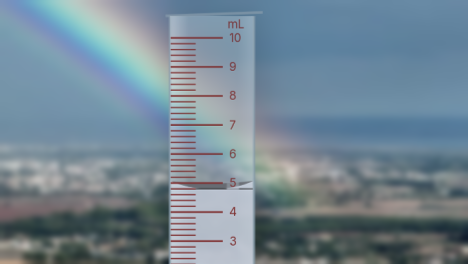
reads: value=4.8 unit=mL
